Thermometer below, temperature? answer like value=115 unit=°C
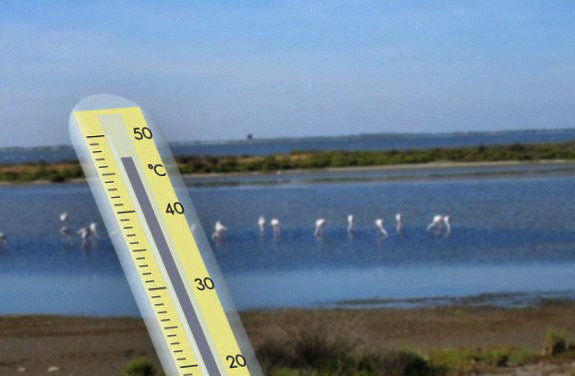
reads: value=47 unit=°C
